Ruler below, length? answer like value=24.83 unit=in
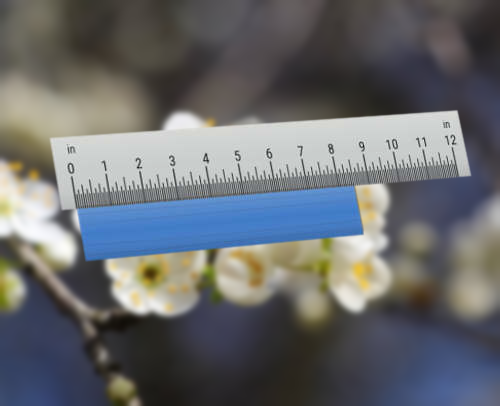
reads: value=8.5 unit=in
